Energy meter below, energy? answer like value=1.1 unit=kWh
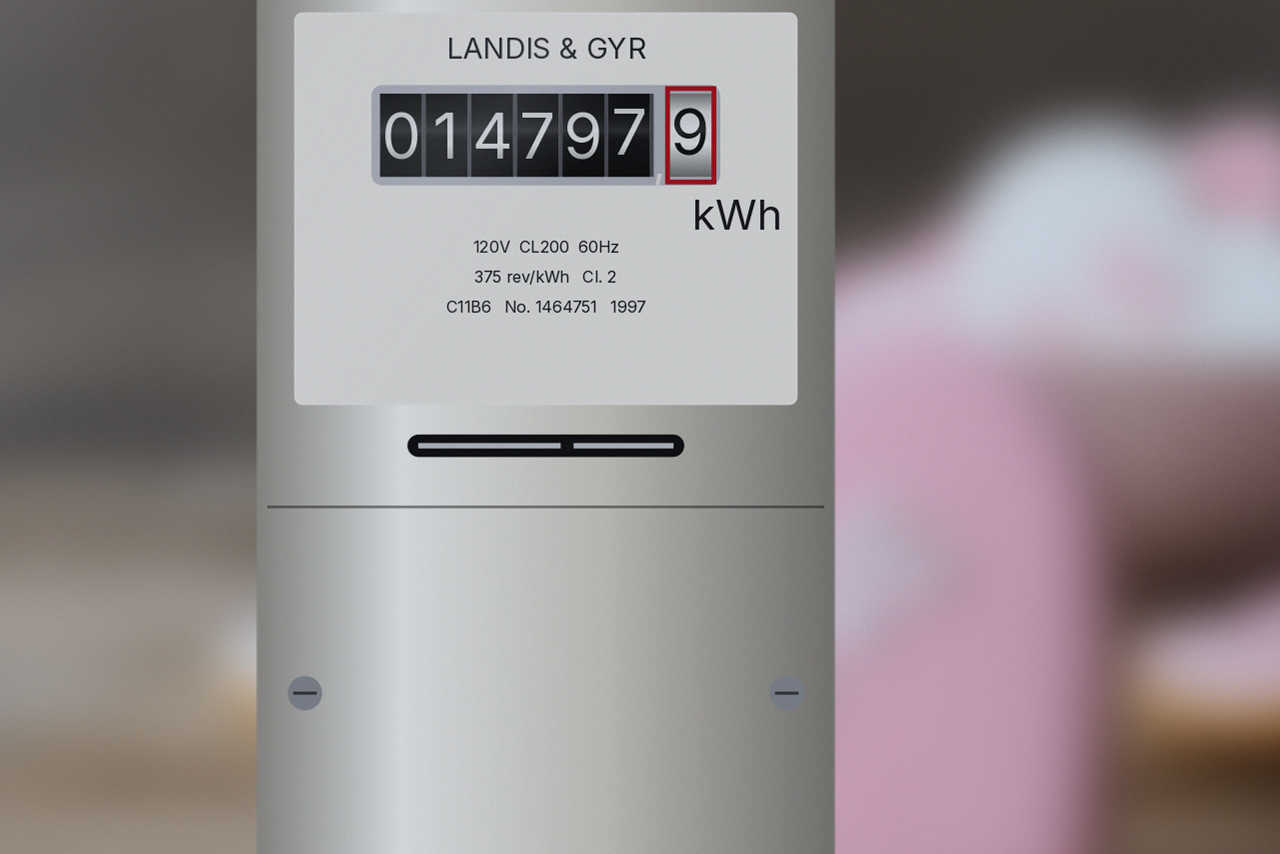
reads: value=14797.9 unit=kWh
